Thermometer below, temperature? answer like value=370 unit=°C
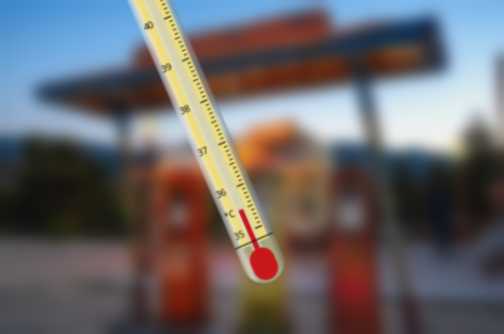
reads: value=35.5 unit=°C
